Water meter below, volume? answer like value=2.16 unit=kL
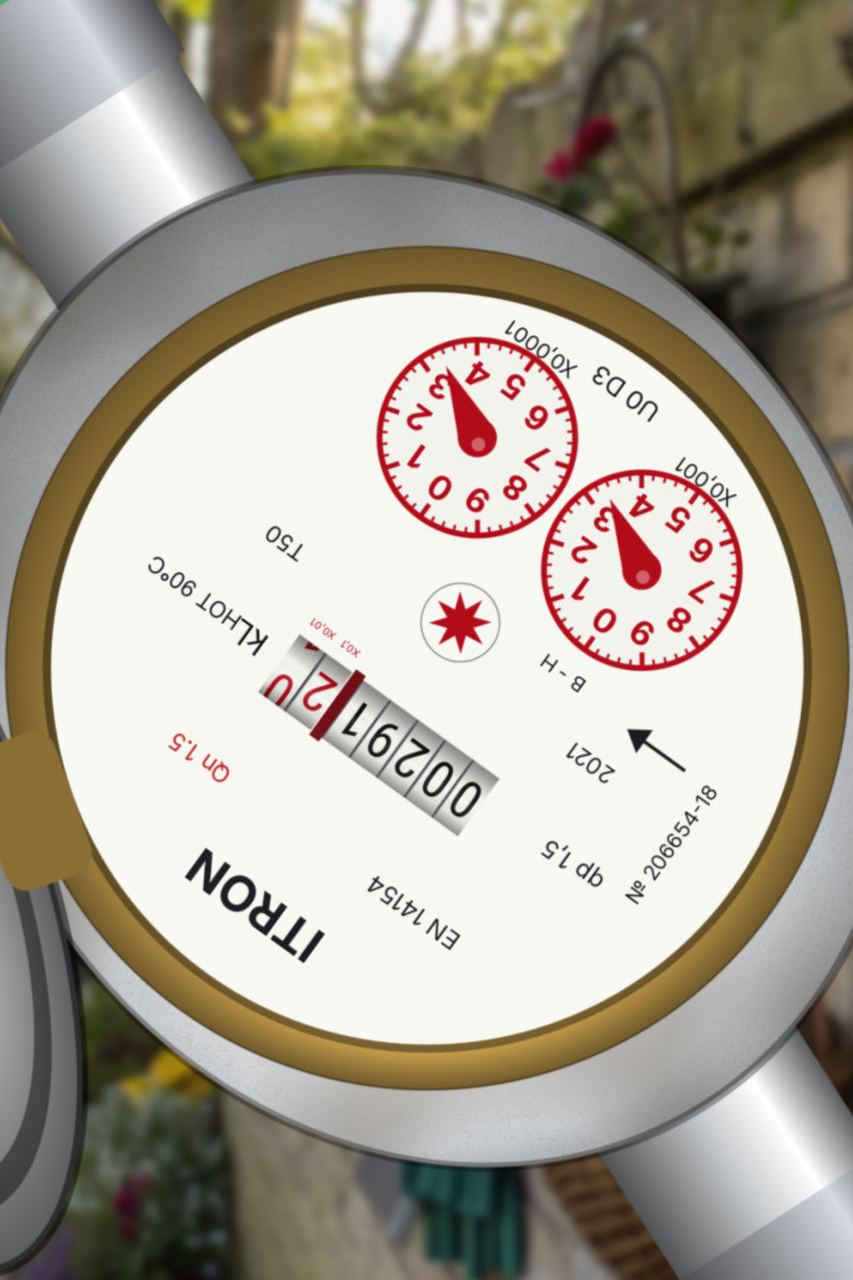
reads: value=291.2033 unit=kL
